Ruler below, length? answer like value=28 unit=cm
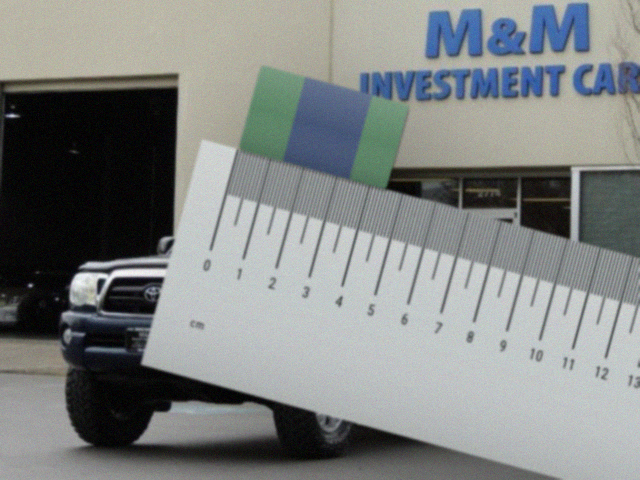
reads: value=4.5 unit=cm
